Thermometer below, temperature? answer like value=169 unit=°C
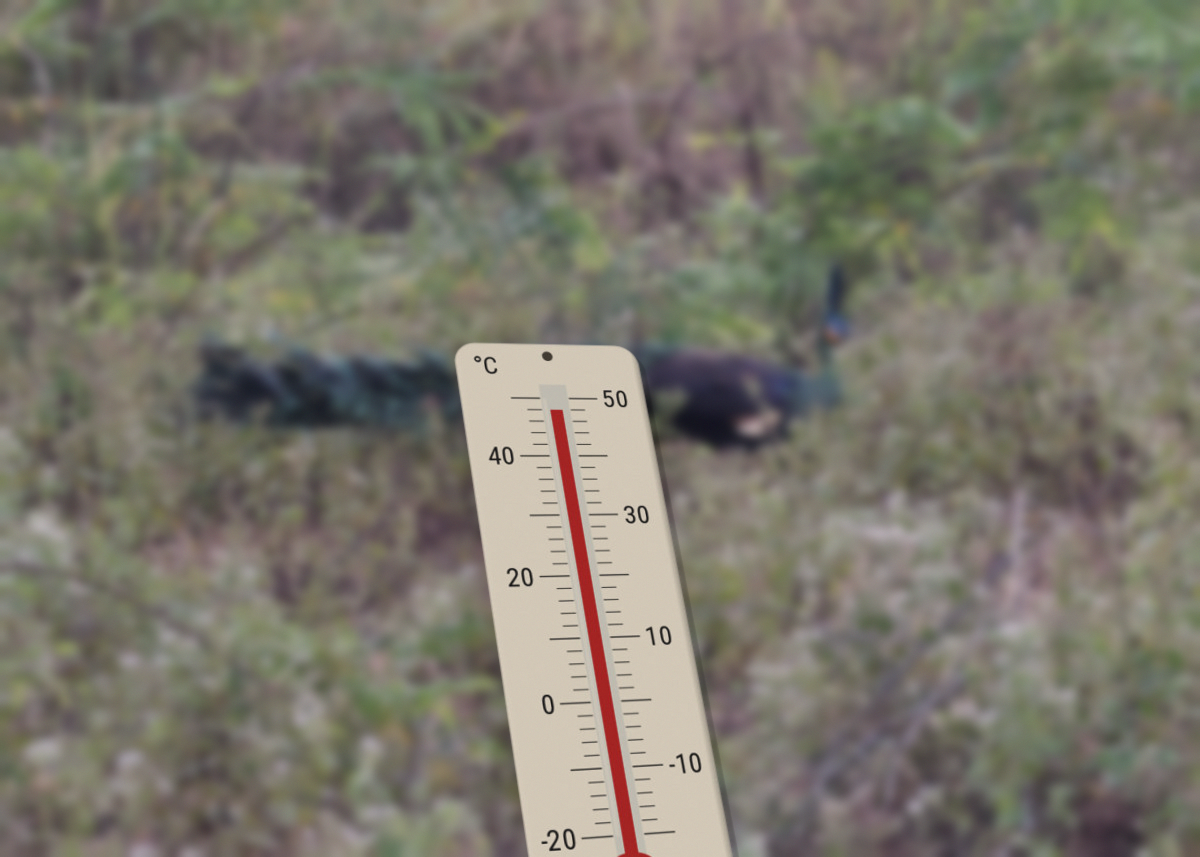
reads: value=48 unit=°C
